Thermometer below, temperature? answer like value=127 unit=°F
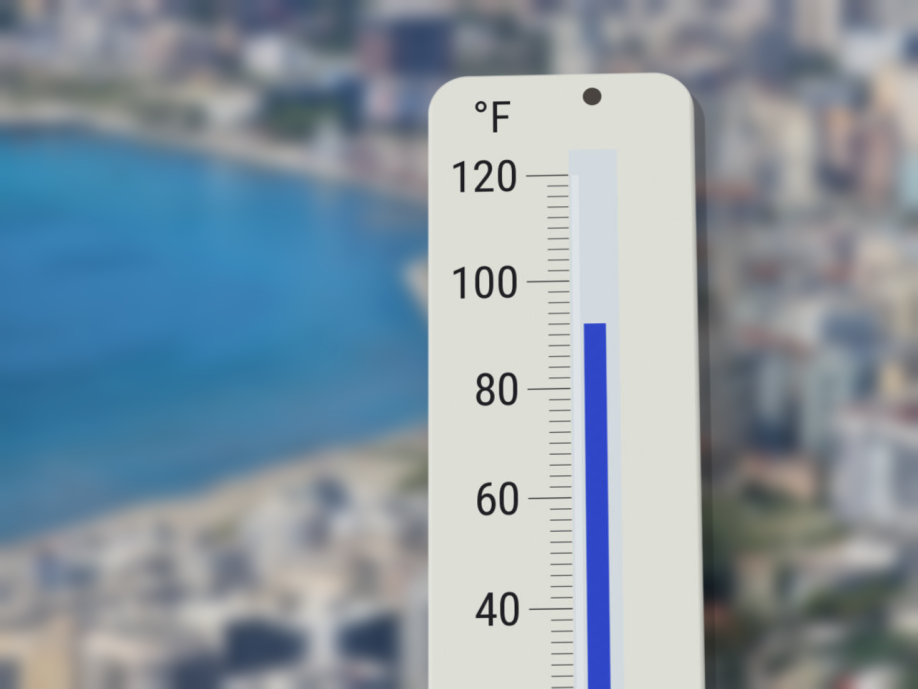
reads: value=92 unit=°F
